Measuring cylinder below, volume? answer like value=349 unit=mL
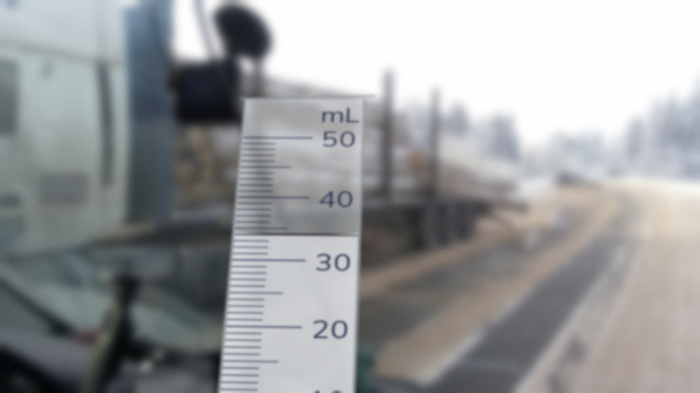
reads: value=34 unit=mL
